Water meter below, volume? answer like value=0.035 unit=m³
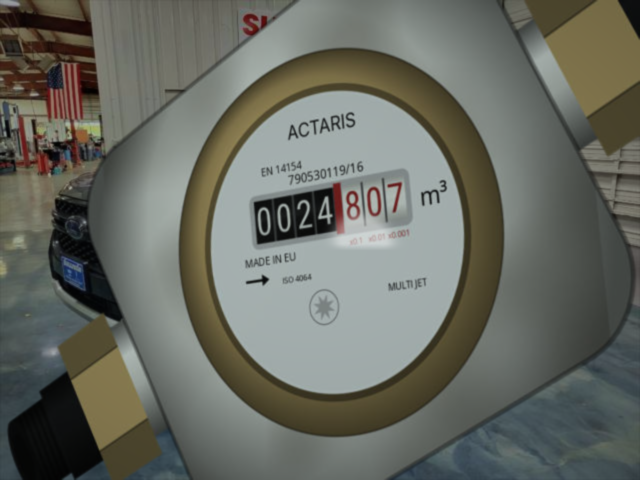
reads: value=24.807 unit=m³
